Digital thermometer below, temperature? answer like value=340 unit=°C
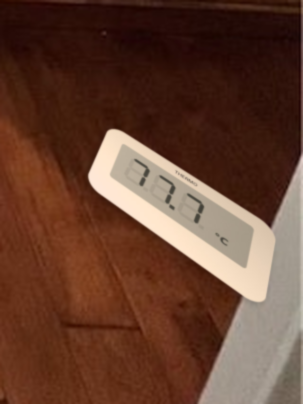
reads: value=77.7 unit=°C
